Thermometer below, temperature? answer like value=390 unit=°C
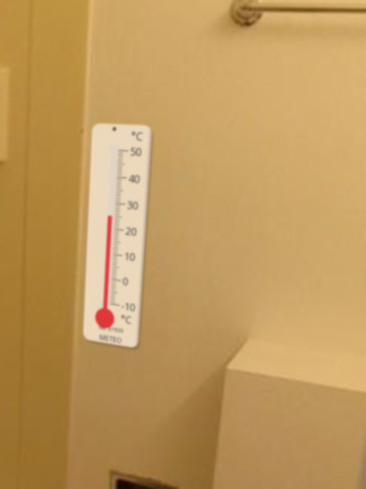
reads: value=25 unit=°C
